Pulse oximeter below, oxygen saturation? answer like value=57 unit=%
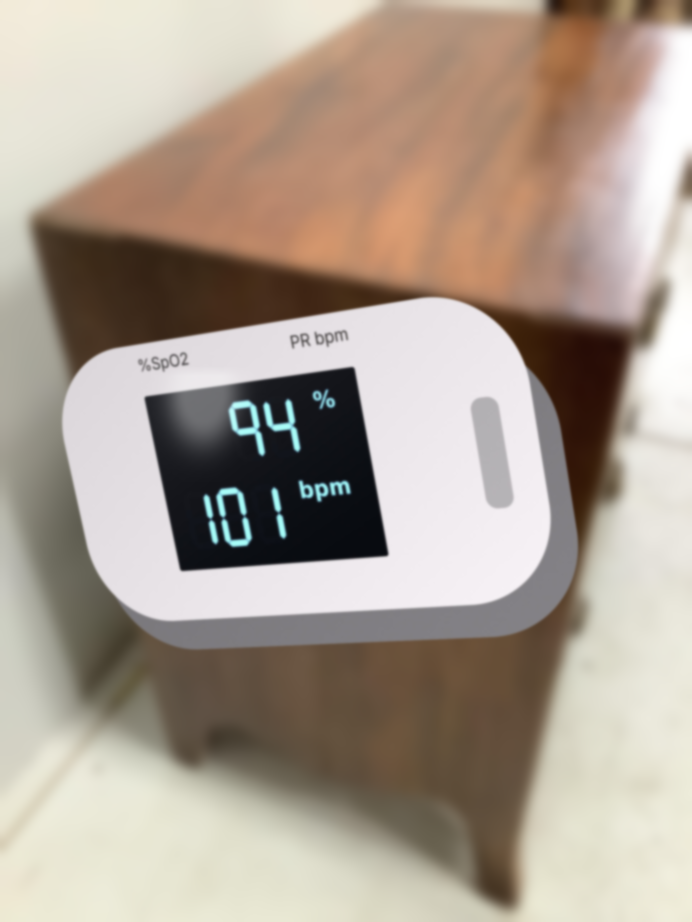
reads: value=94 unit=%
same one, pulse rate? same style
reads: value=101 unit=bpm
